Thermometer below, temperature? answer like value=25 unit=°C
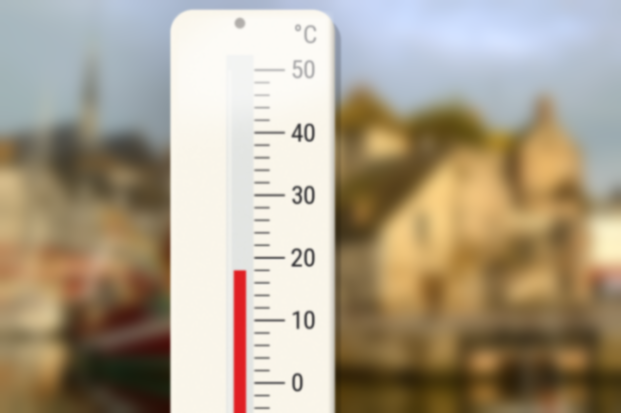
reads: value=18 unit=°C
